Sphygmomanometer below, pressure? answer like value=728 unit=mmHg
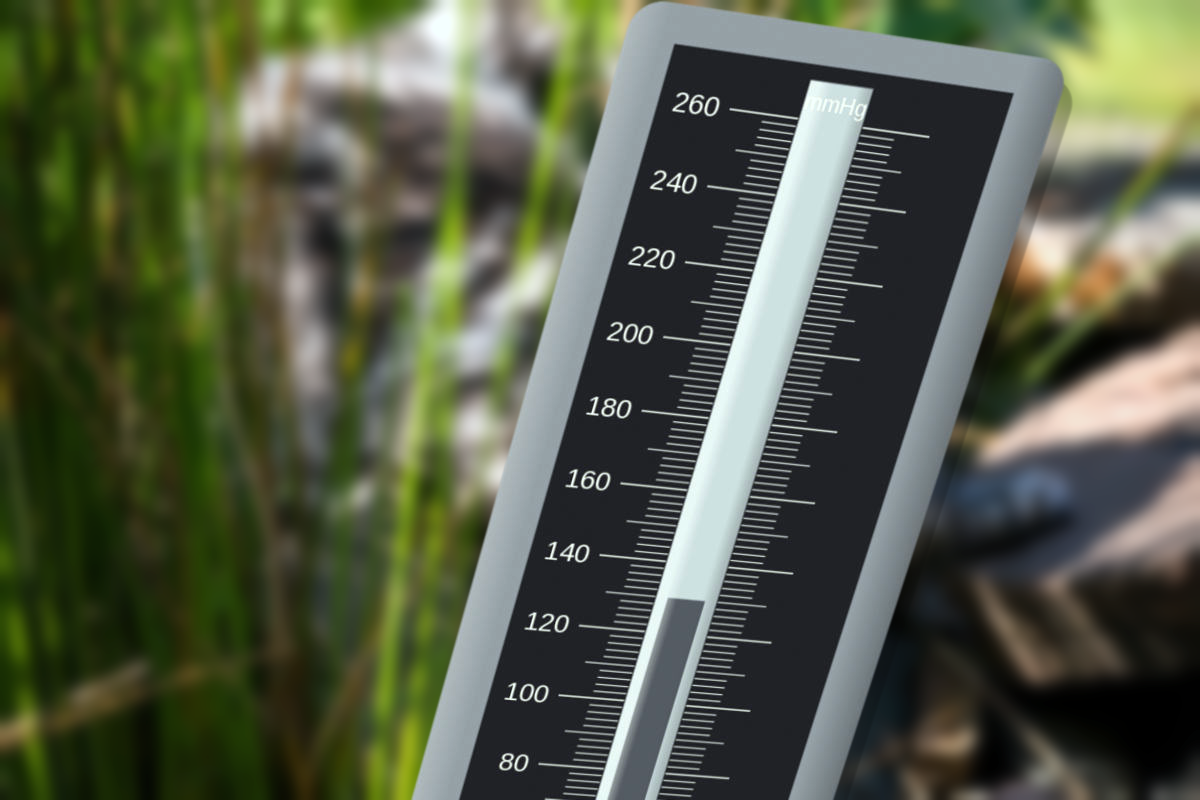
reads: value=130 unit=mmHg
